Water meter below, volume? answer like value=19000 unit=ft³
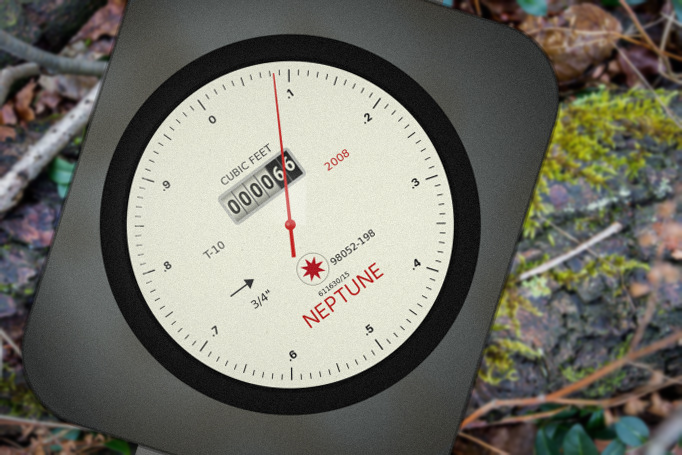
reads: value=66.08 unit=ft³
